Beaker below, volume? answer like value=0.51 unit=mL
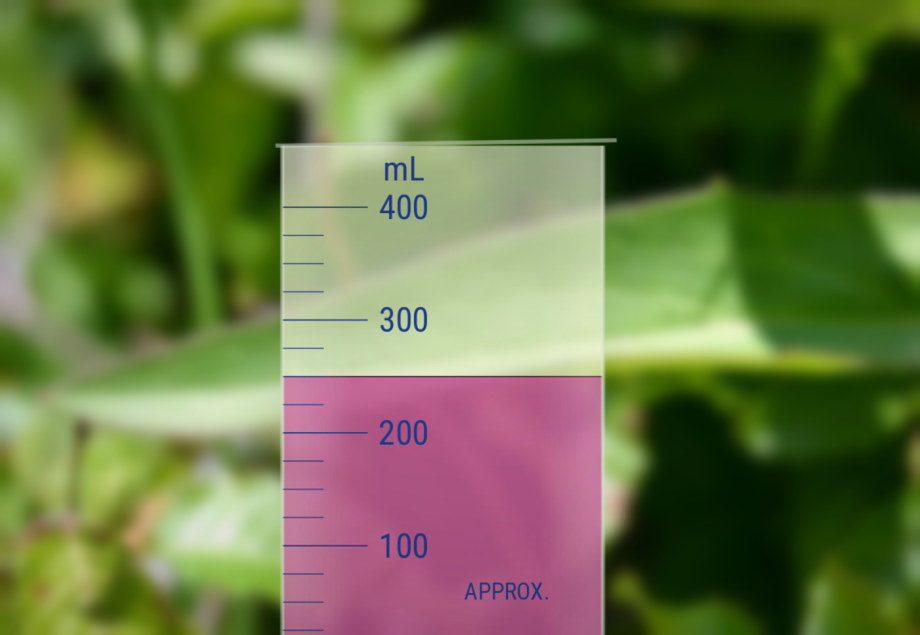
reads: value=250 unit=mL
